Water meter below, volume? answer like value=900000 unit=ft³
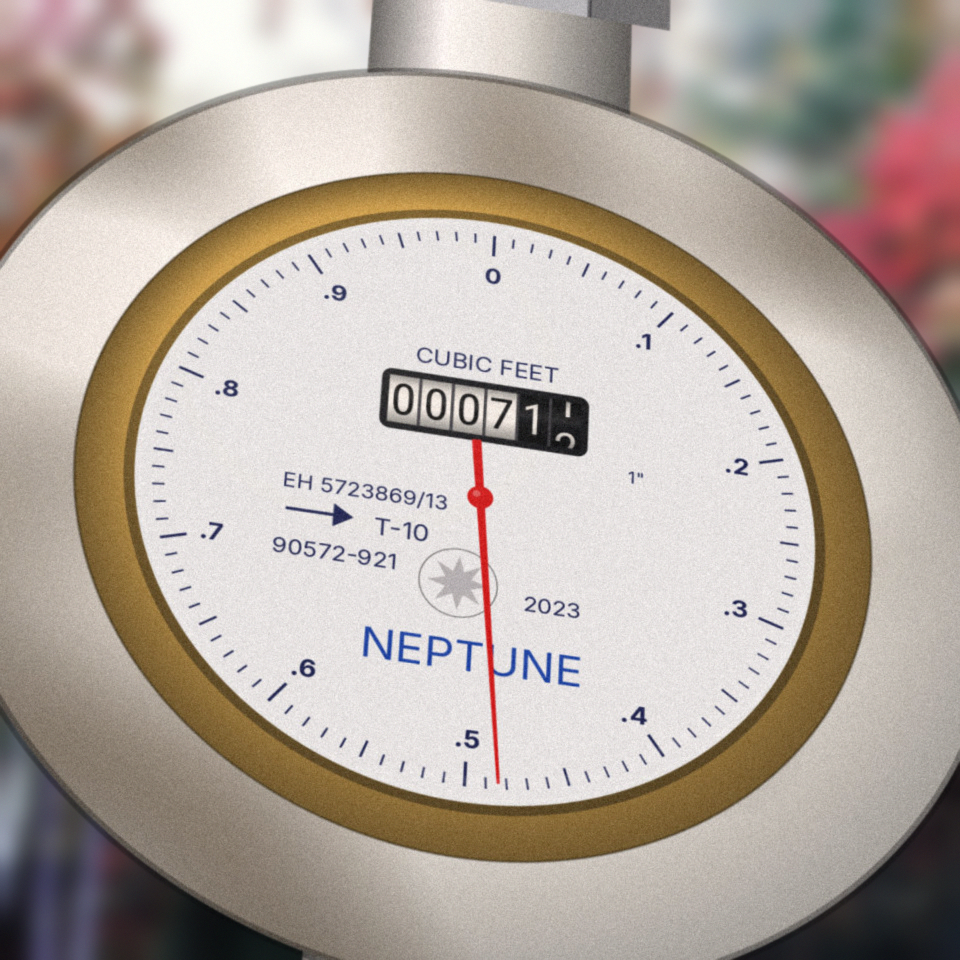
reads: value=711.48 unit=ft³
